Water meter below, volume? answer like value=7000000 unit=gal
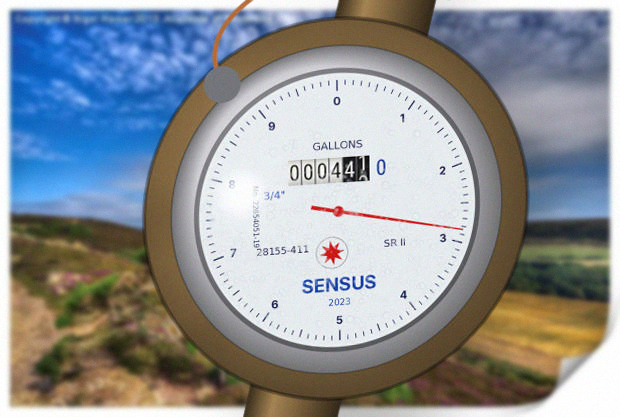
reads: value=4412.8 unit=gal
